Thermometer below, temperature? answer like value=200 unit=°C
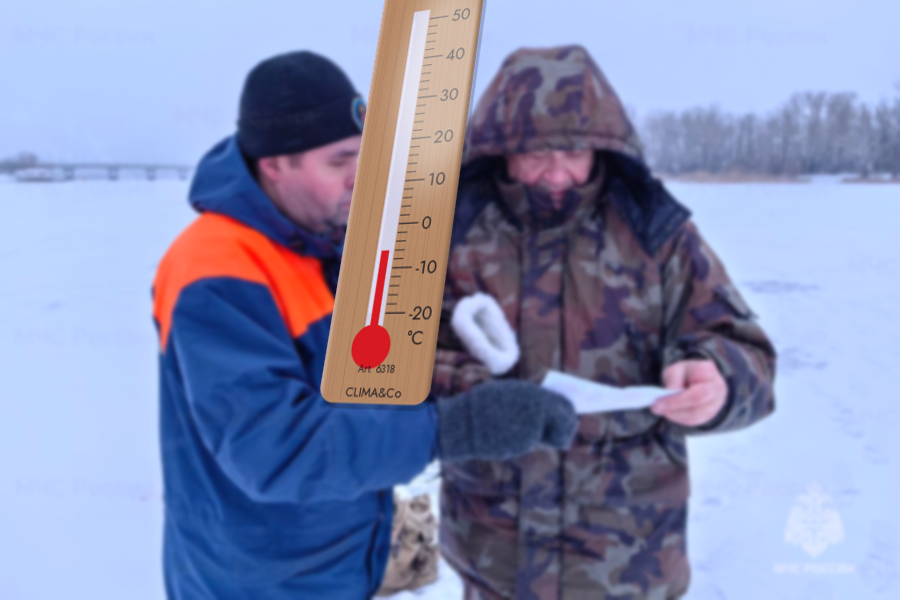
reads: value=-6 unit=°C
